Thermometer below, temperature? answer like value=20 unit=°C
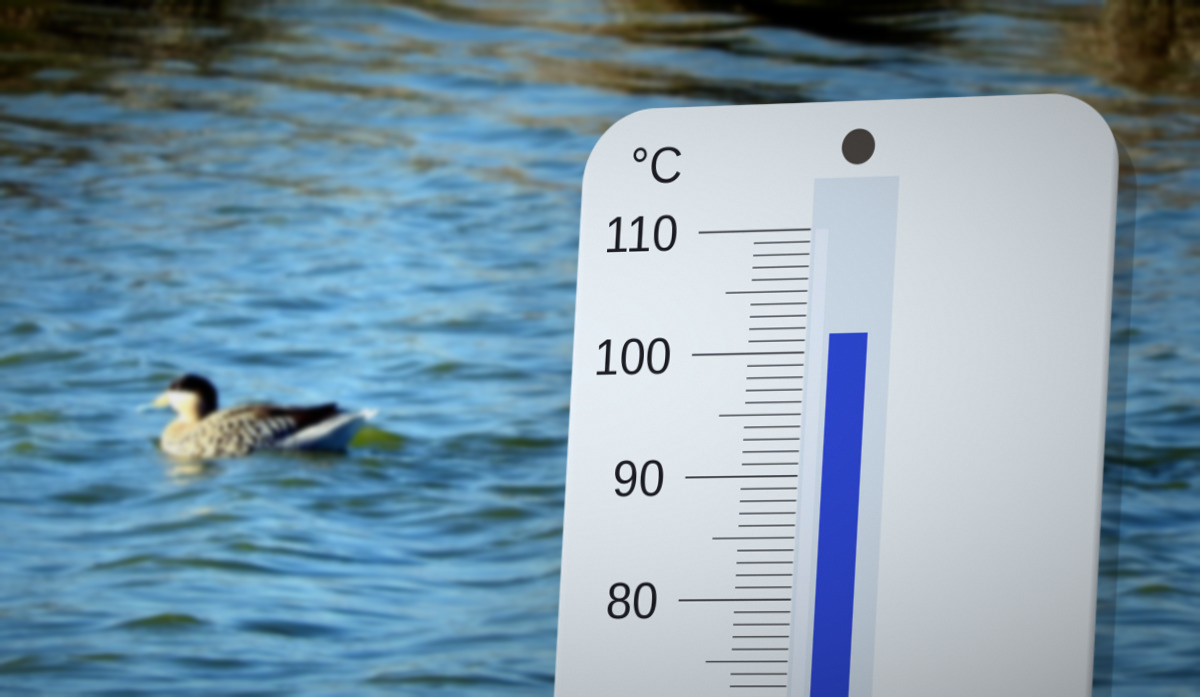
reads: value=101.5 unit=°C
